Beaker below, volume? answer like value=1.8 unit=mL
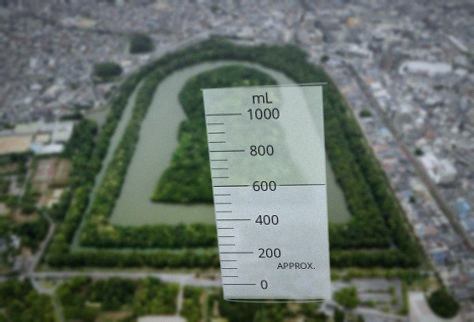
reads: value=600 unit=mL
